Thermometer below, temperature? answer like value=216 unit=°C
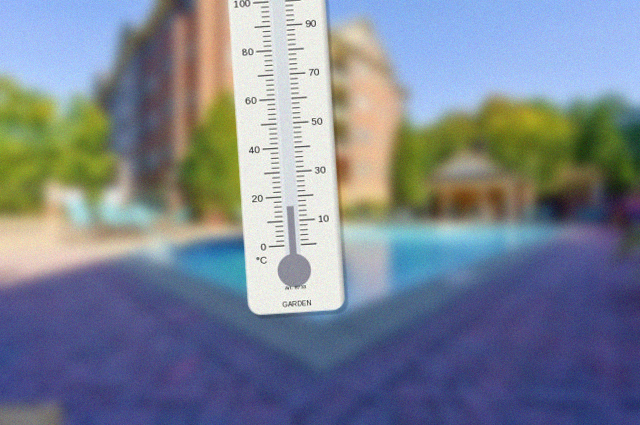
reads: value=16 unit=°C
